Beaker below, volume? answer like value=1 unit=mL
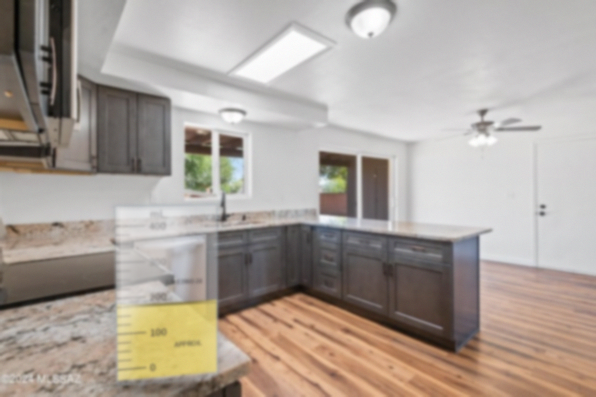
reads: value=175 unit=mL
